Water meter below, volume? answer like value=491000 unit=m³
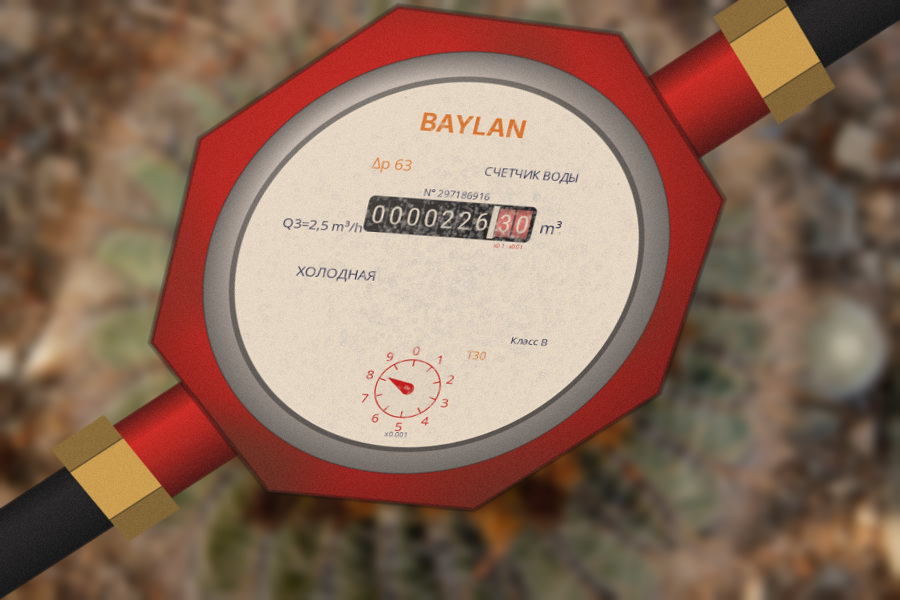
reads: value=226.308 unit=m³
